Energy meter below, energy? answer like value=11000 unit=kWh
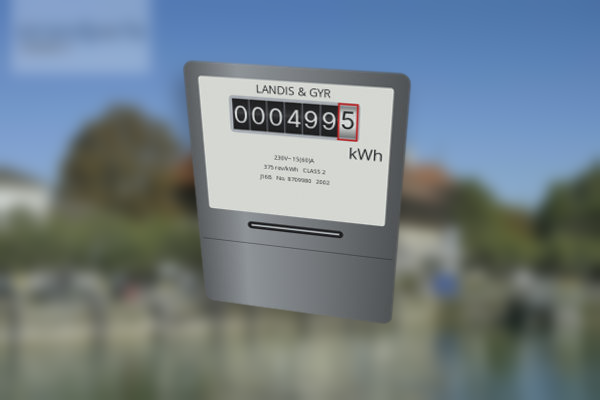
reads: value=499.5 unit=kWh
